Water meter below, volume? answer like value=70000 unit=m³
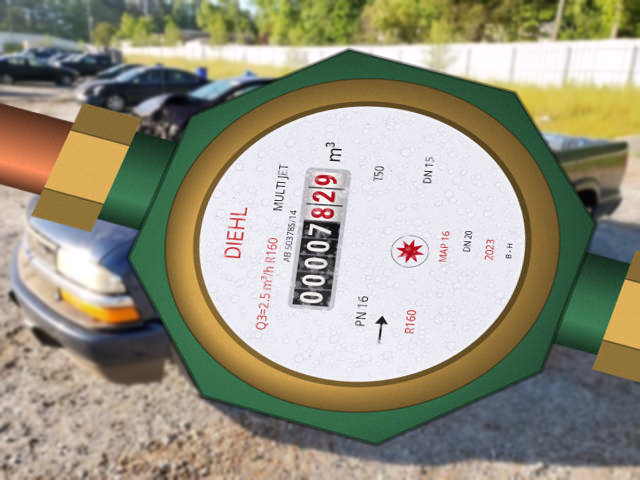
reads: value=7.829 unit=m³
